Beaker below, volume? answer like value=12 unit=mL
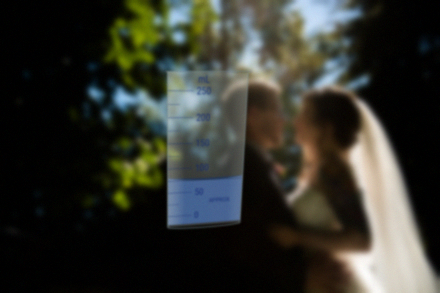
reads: value=75 unit=mL
